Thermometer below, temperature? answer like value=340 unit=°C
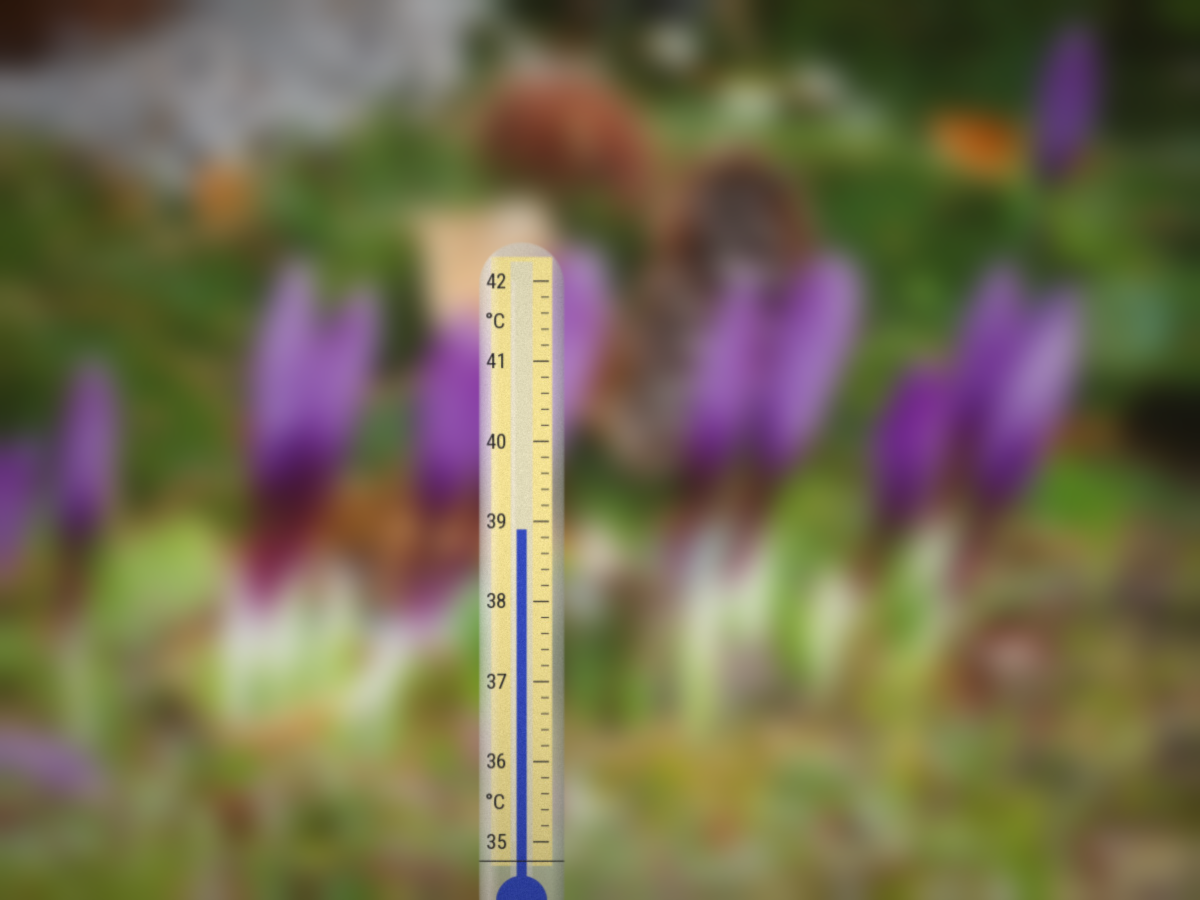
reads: value=38.9 unit=°C
